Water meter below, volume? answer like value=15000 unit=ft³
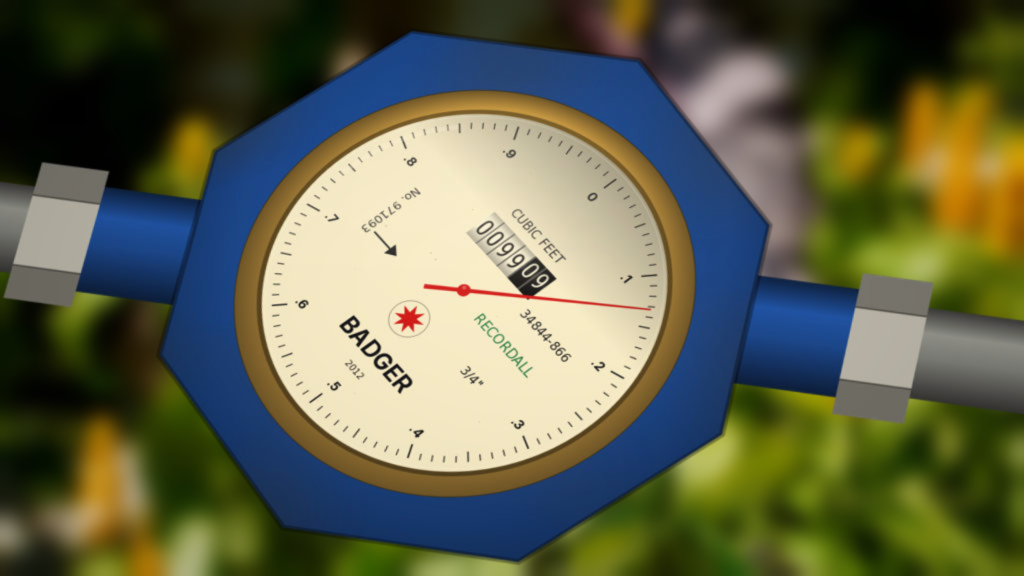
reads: value=9909.13 unit=ft³
